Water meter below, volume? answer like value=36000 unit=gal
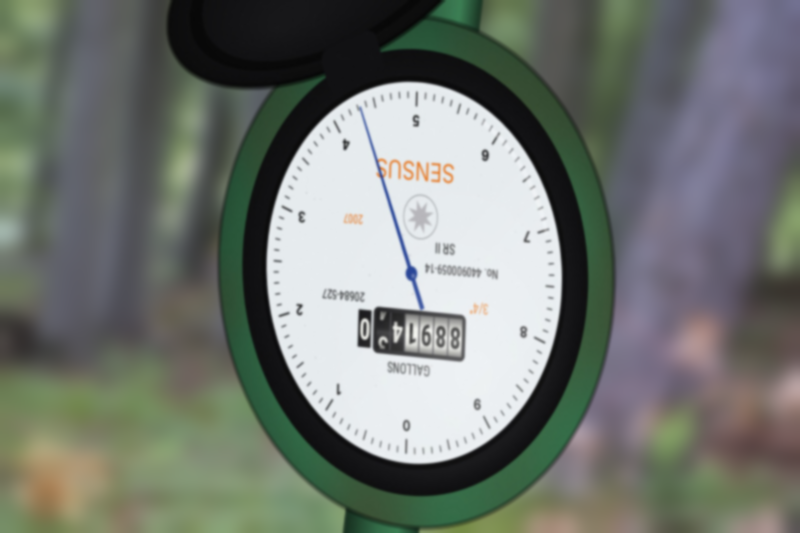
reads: value=8891434.3 unit=gal
